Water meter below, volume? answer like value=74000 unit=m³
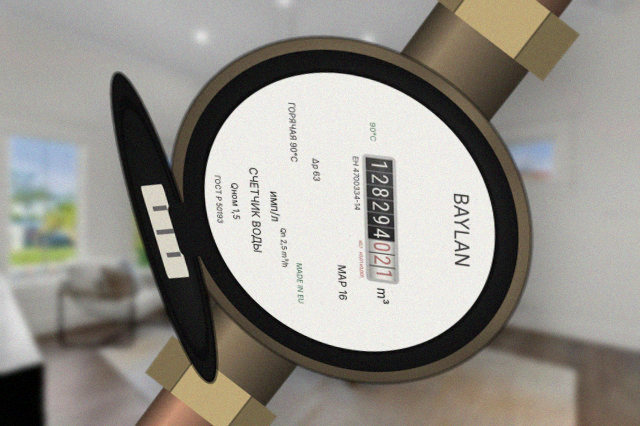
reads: value=128294.021 unit=m³
